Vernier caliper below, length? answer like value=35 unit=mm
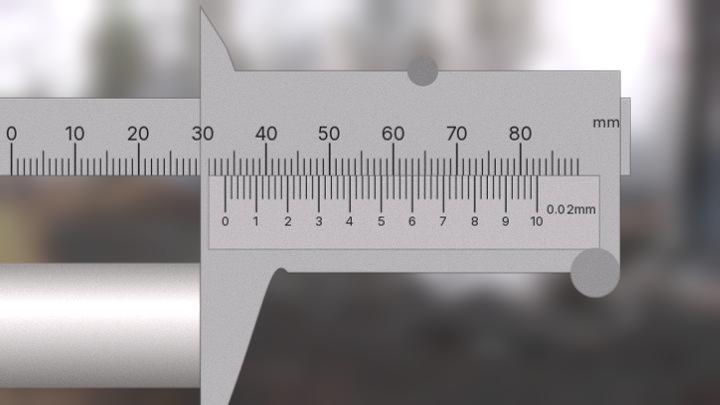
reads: value=33.6 unit=mm
